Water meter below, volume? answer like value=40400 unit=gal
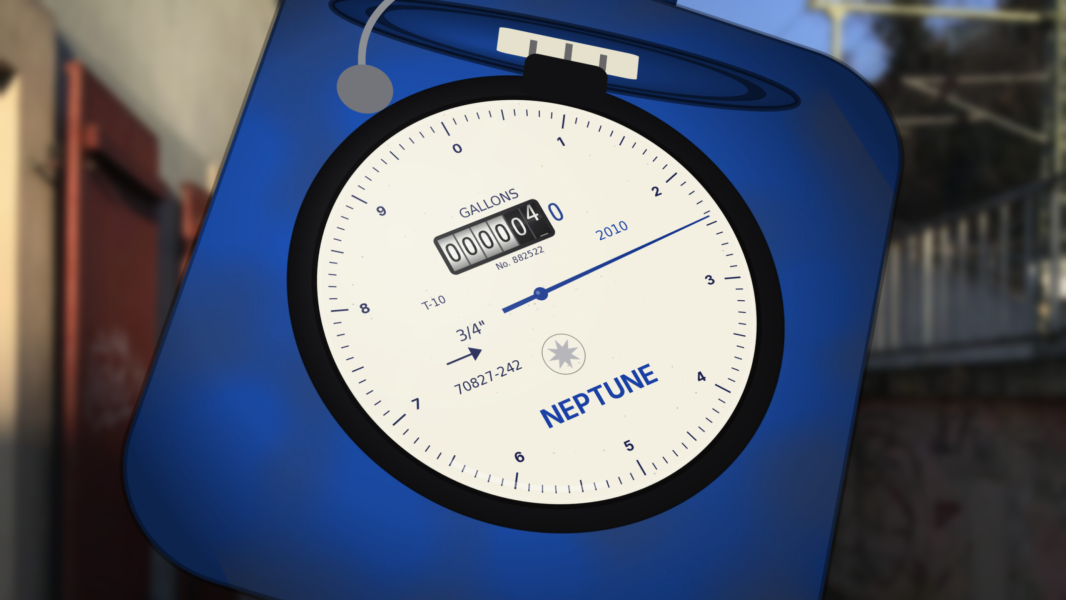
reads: value=42.4 unit=gal
